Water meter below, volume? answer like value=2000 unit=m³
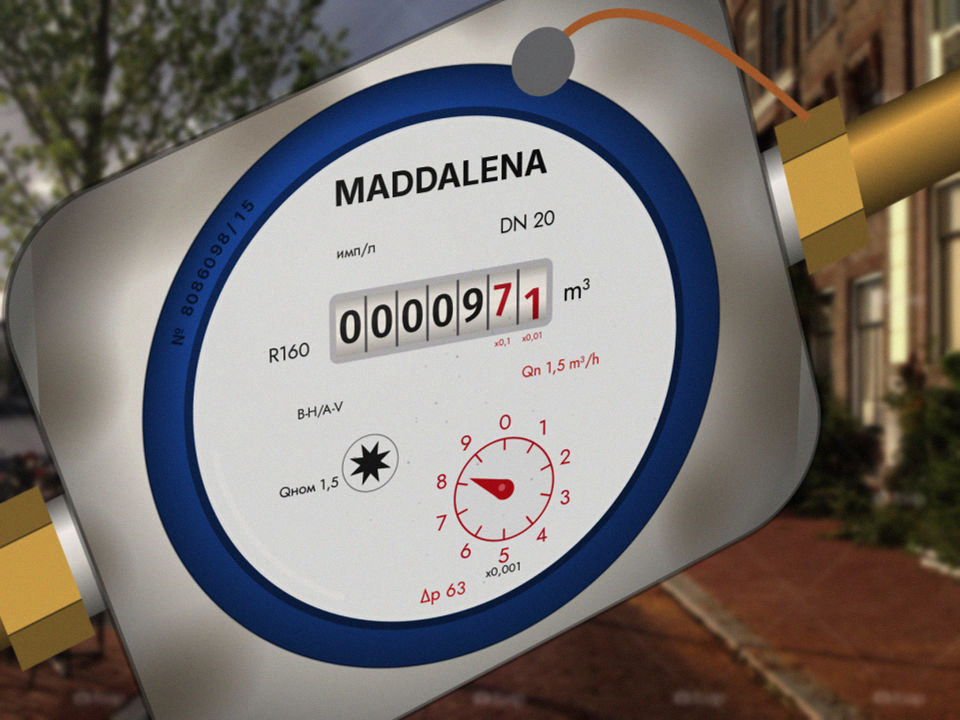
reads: value=9.708 unit=m³
